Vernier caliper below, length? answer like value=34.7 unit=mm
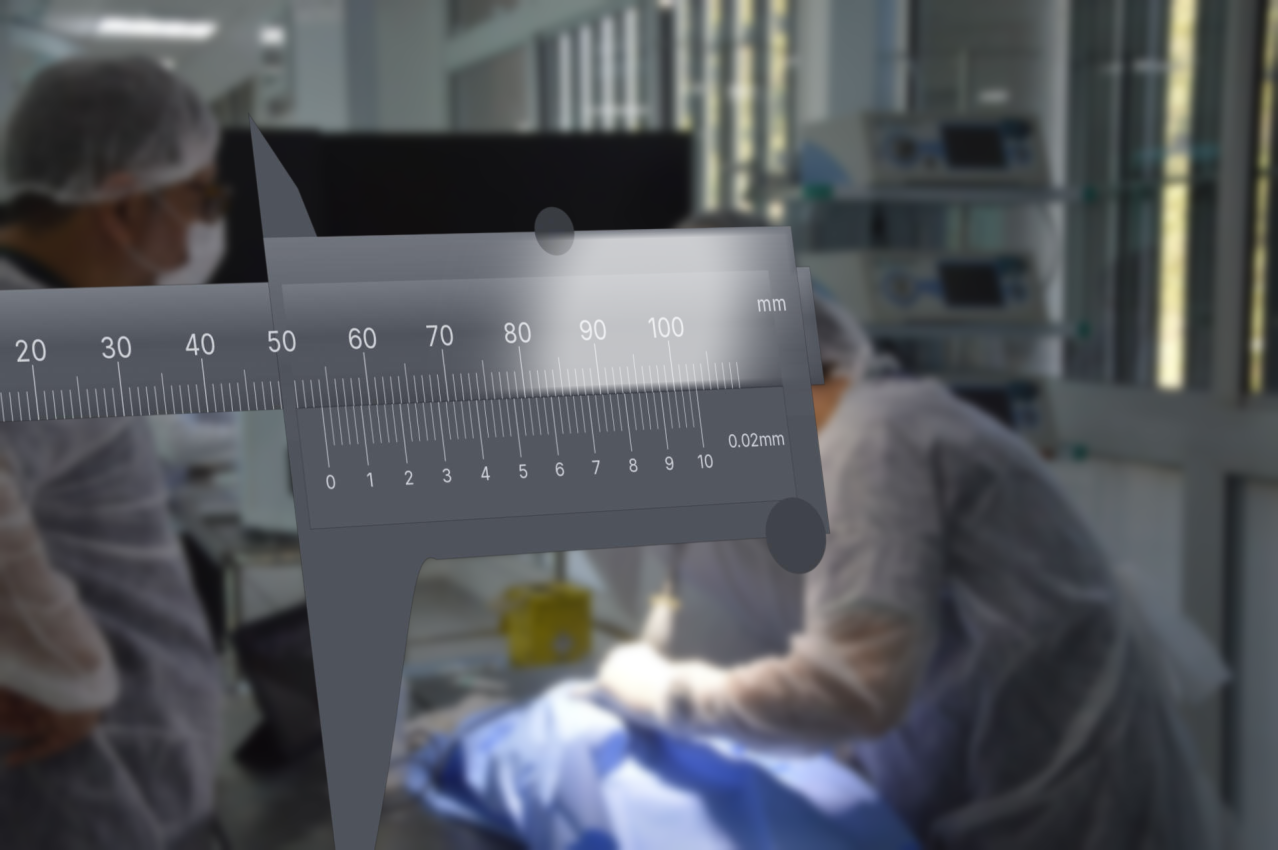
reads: value=54.0 unit=mm
